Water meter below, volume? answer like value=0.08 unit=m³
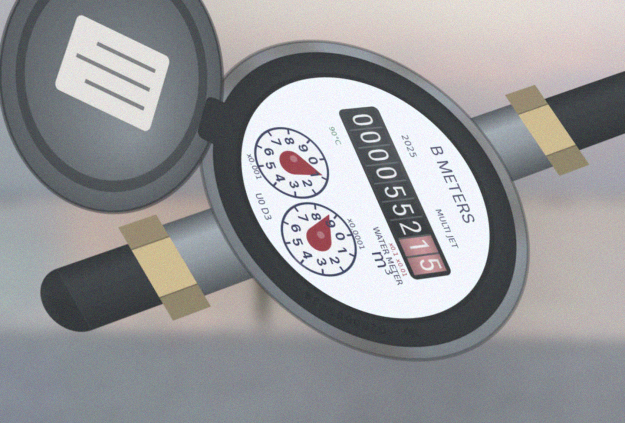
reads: value=552.1508 unit=m³
